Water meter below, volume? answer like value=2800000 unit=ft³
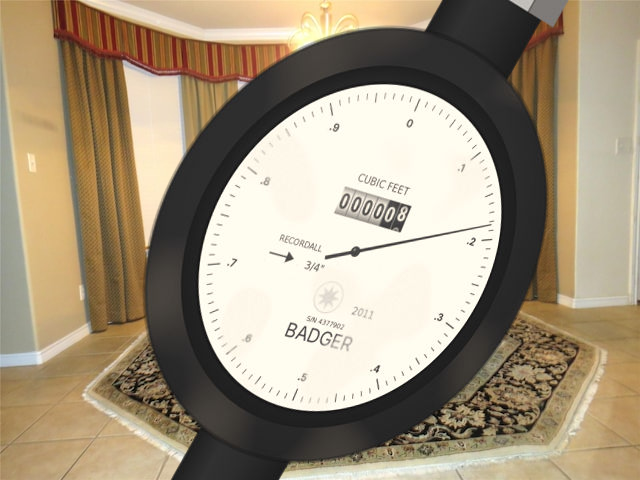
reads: value=8.18 unit=ft³
